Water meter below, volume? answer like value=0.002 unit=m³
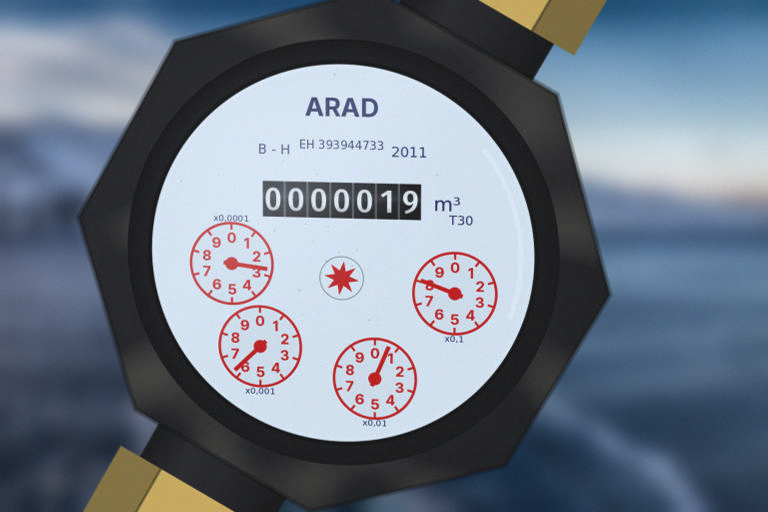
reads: value=19.8062 unit=m³
